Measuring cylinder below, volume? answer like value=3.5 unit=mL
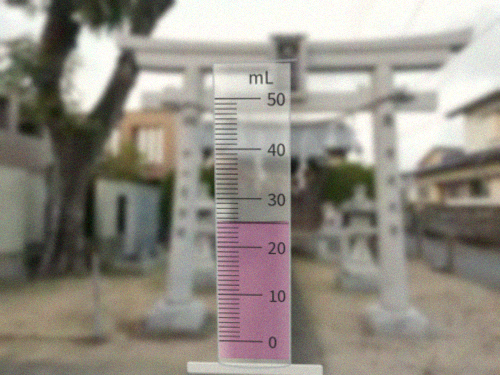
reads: value=25 unit=mL
